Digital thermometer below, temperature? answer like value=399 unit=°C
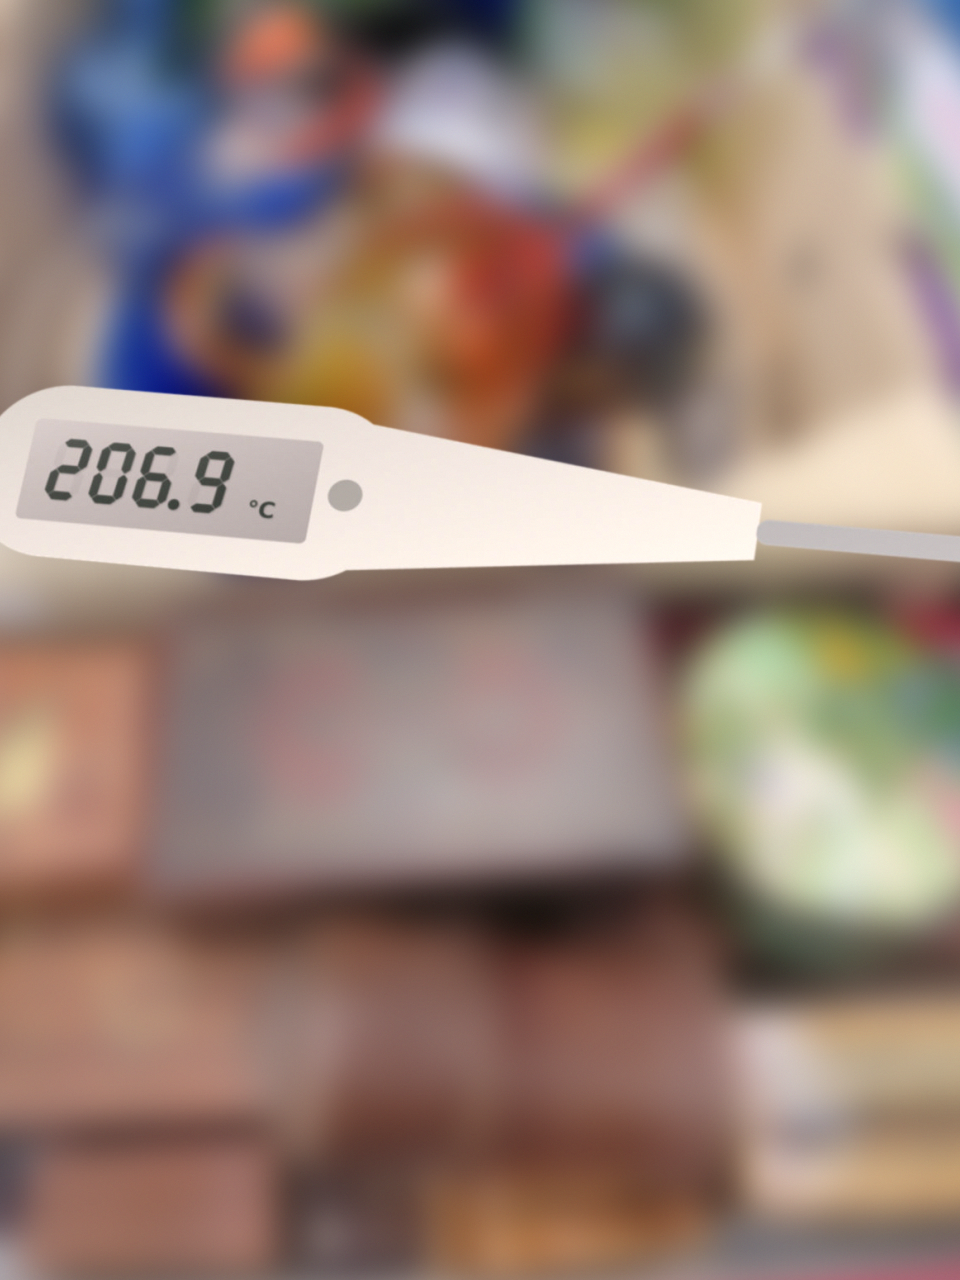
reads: value=206.9 unit=°C
